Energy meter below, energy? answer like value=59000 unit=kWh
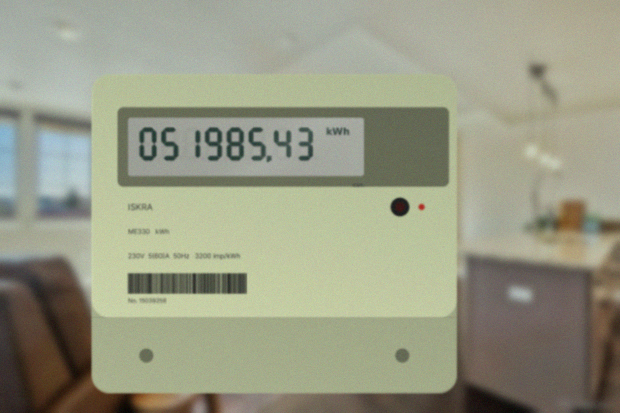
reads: value=51985.43 unit=kWh
